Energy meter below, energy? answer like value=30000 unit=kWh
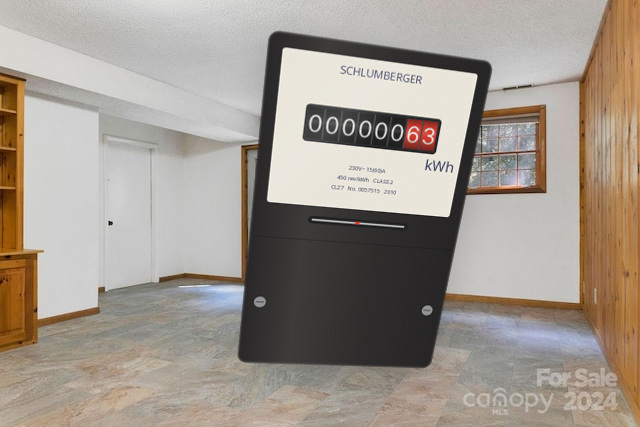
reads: value=0.63 unit=kWh
